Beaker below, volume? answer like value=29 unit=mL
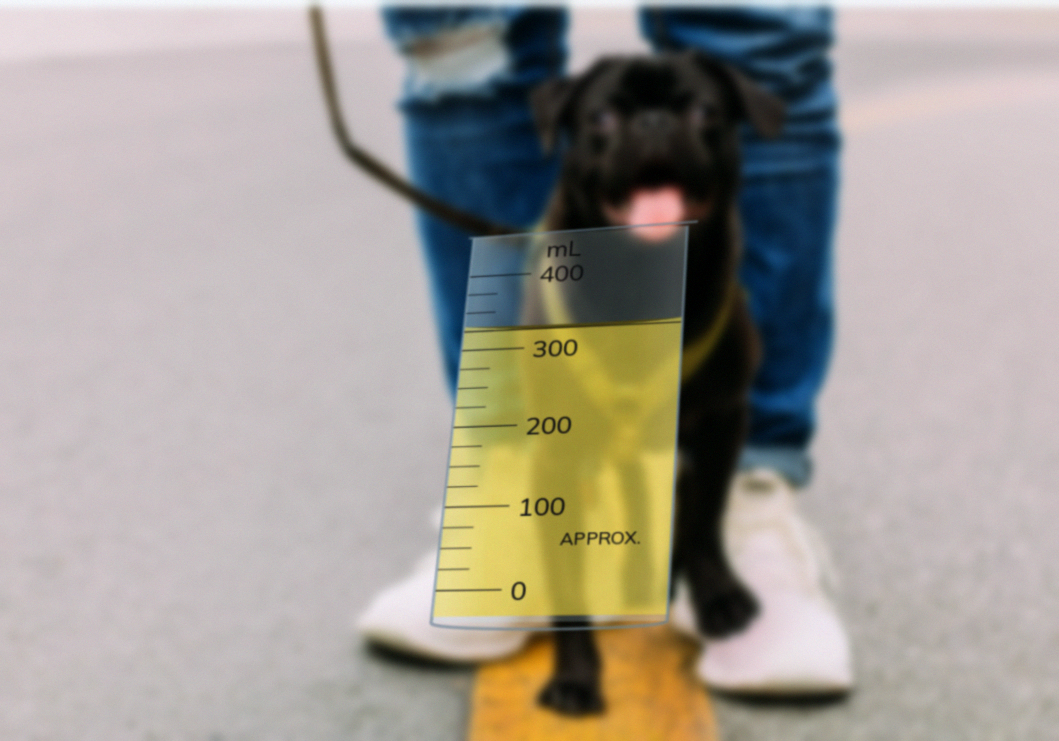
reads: value=325 unit=mL
